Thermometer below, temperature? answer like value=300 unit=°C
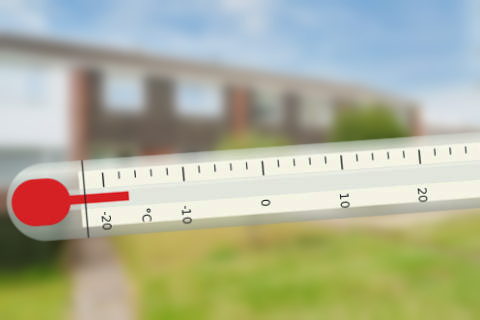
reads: value=-17 unit=°C
